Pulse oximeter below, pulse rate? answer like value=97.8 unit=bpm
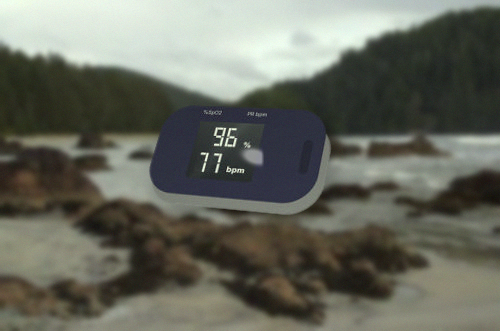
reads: value=77 unit=bpm
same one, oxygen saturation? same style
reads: value=96 unit=%
